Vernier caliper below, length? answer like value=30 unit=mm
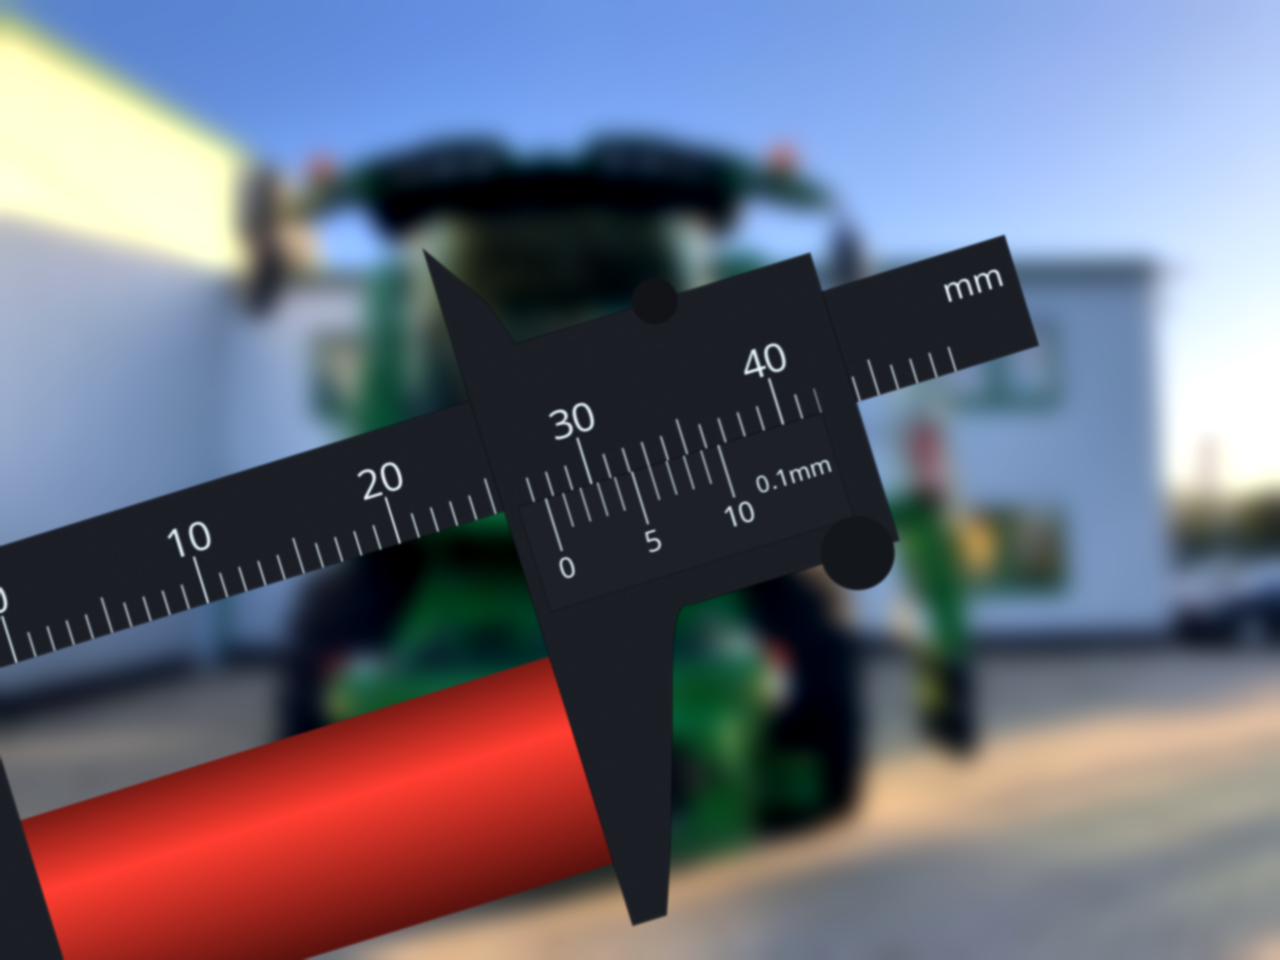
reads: value=27.6 unit=mm
